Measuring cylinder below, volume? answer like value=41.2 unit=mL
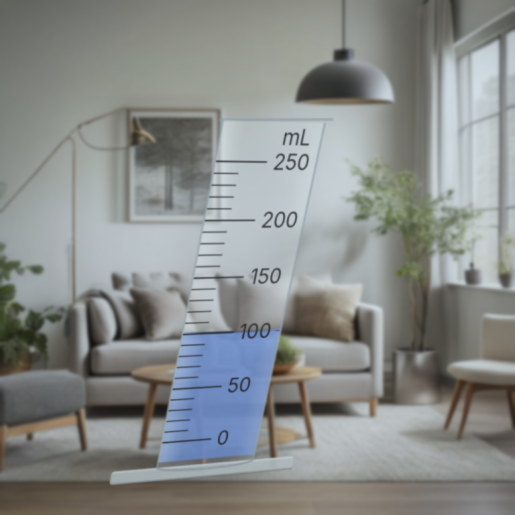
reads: value=100 unit=mL
